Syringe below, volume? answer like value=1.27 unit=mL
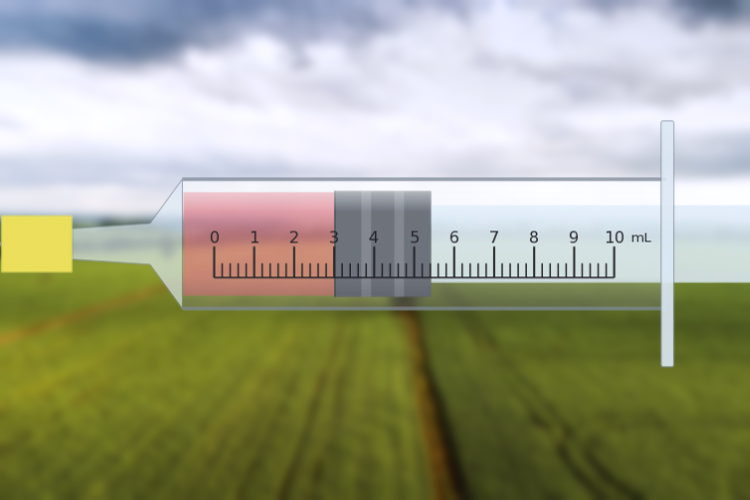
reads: value=3 unit=mL
